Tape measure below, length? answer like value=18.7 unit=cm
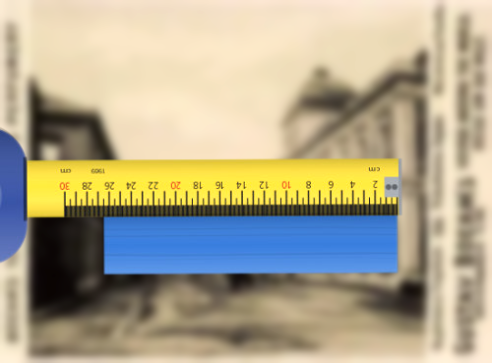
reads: value=26.5 unit=cm
